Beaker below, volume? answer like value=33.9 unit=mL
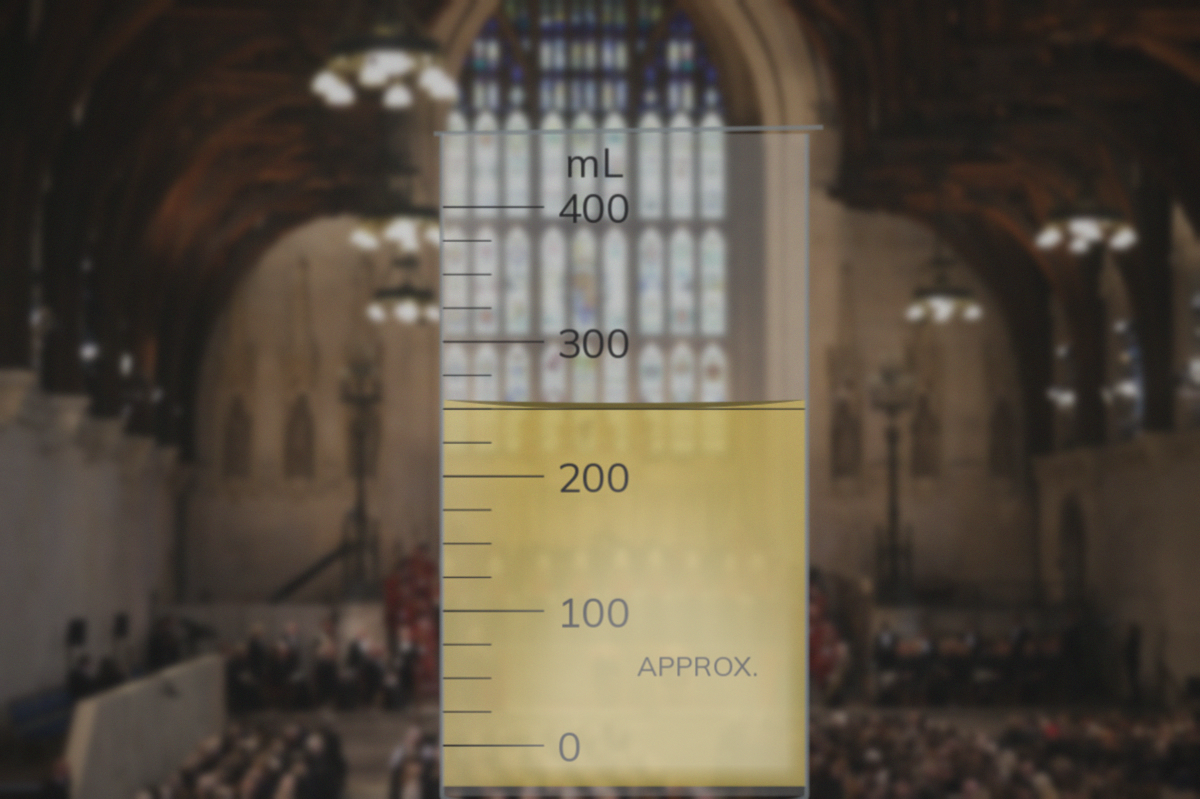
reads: value=250 unit=mL
